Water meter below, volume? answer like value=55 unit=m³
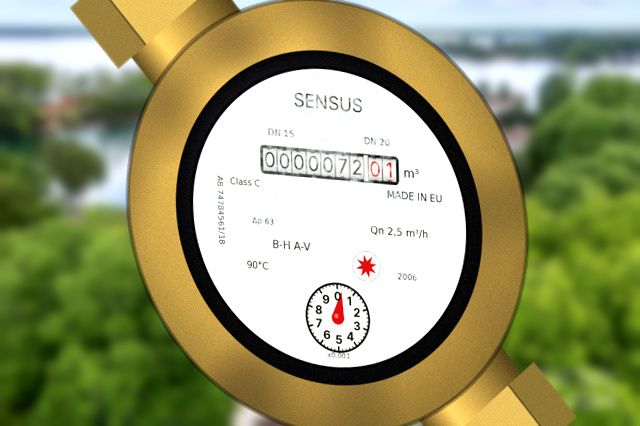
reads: value=72.010 unit=m³
